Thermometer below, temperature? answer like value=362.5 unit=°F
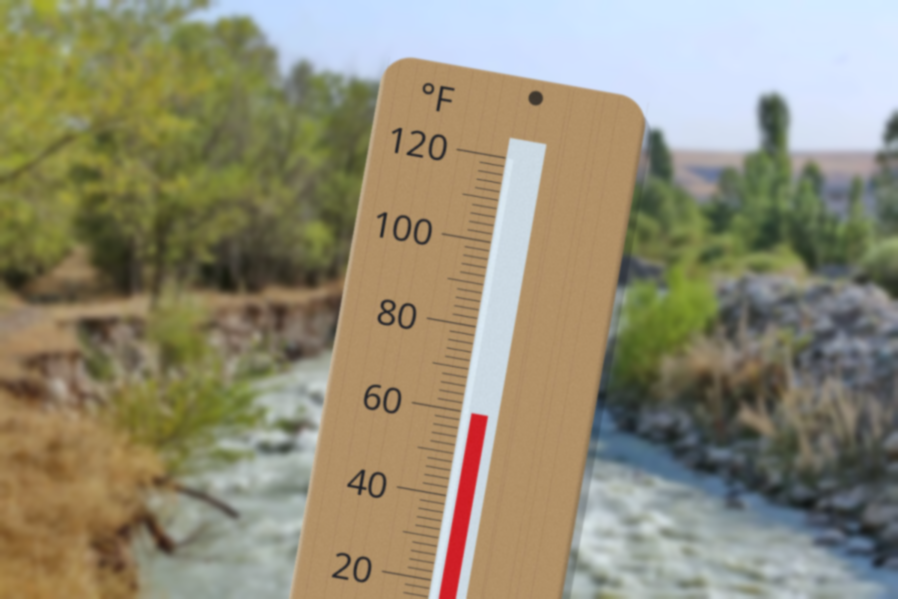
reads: value=60 unit=°F
